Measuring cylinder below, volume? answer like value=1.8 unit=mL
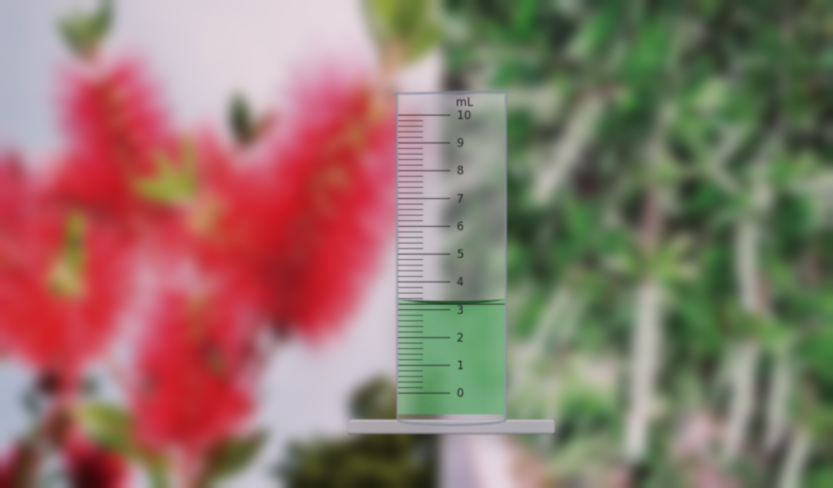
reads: value=3.2 unit=mL
